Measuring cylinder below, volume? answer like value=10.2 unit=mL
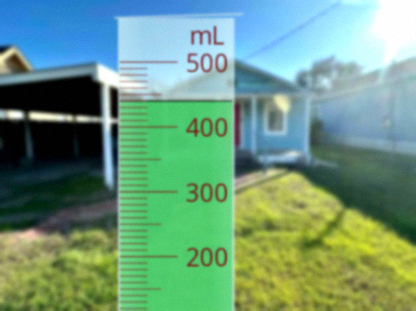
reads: value=440 unit=mL
